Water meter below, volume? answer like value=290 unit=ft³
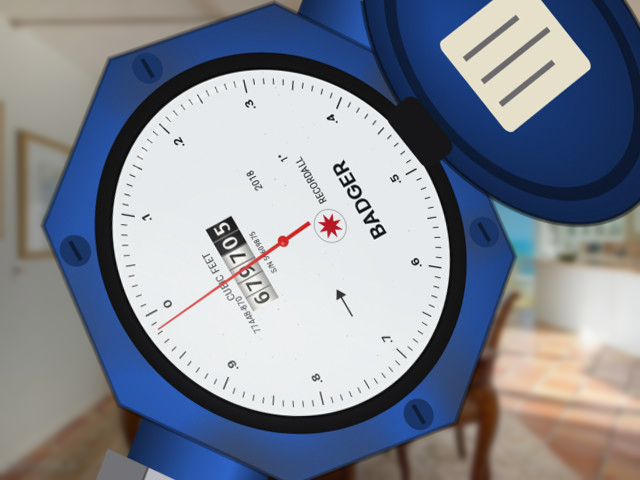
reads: value=679704.98 unit=ft³
